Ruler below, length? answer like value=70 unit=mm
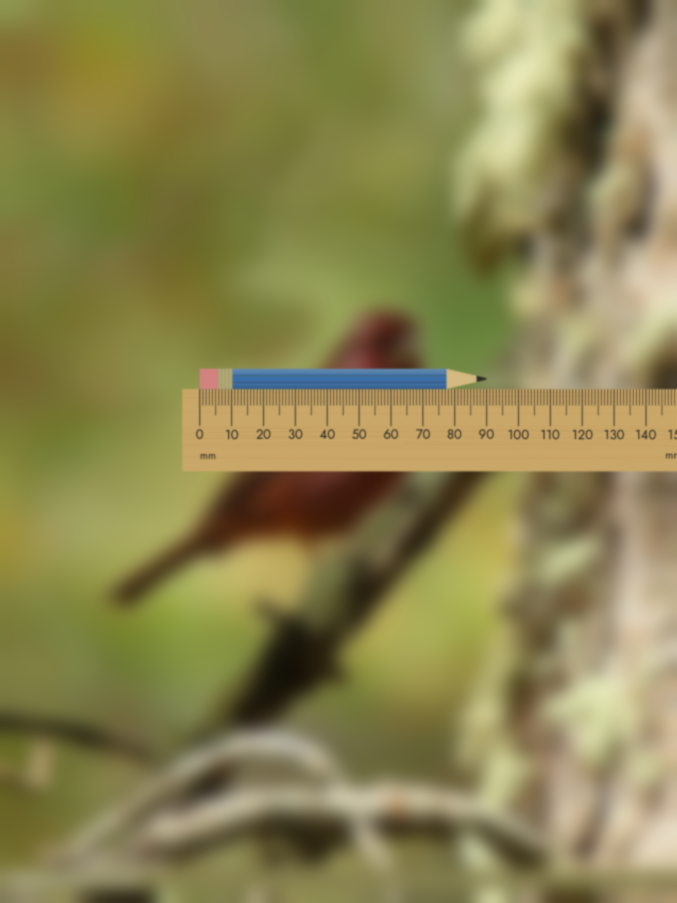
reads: value=90 unit=mm
